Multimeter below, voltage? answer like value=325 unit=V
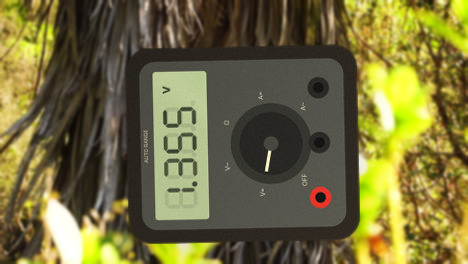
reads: value=1.355 unit=V
